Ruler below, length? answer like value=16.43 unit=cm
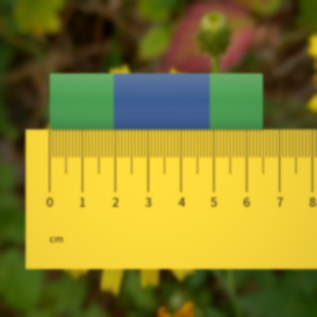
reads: value=6.5 unit=cm
